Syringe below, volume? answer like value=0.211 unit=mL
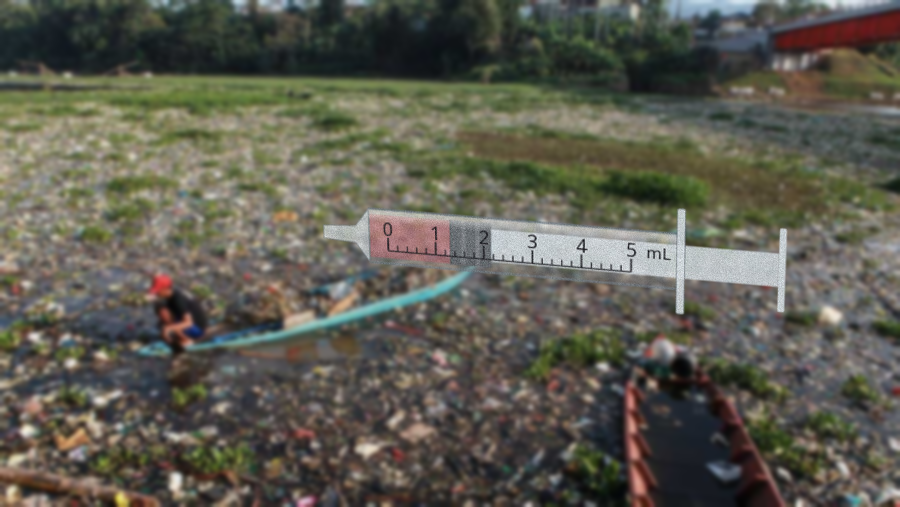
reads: value=1.3 unit=mL
